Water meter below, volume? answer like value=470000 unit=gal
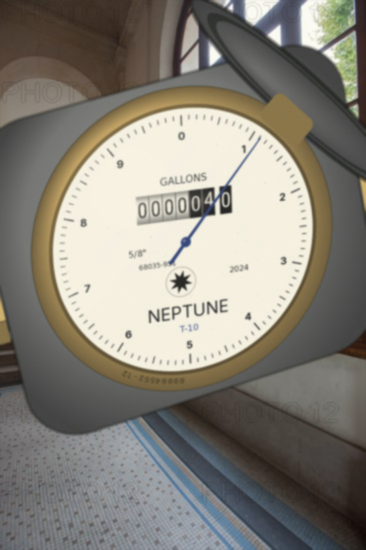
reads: value=41.1 unit=gal
